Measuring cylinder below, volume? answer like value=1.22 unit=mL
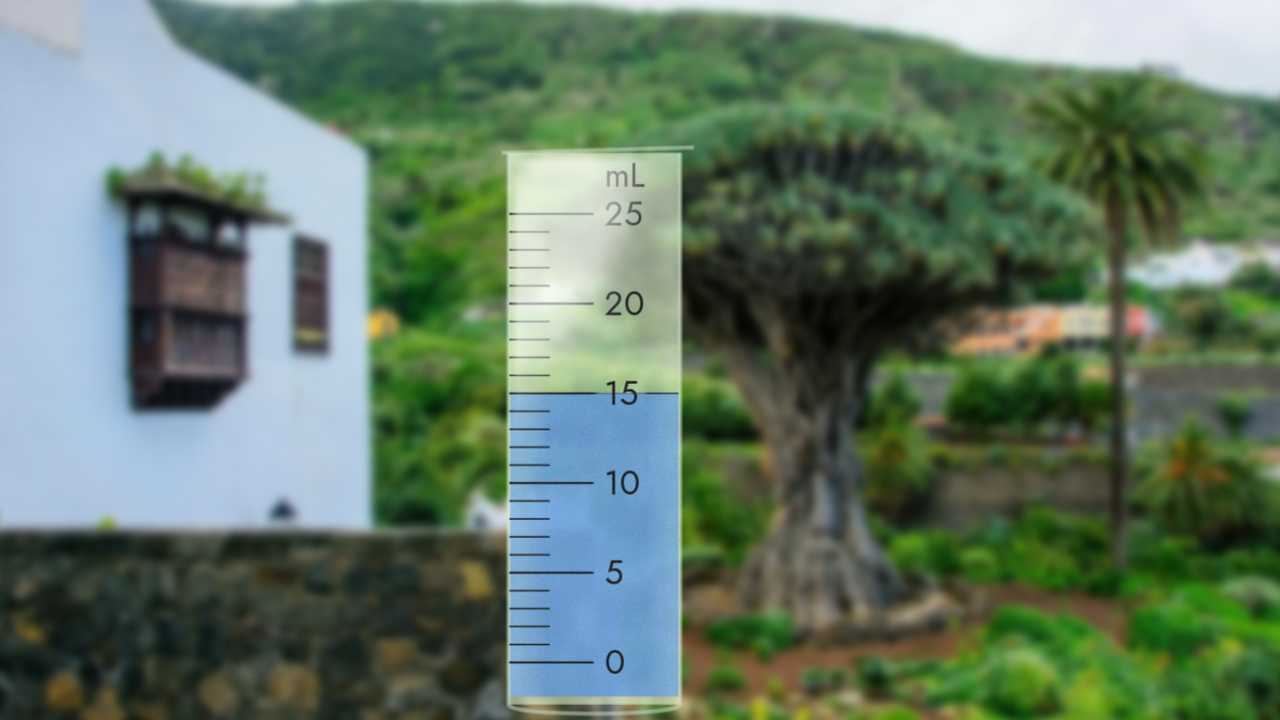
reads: value=15 unit=mL
